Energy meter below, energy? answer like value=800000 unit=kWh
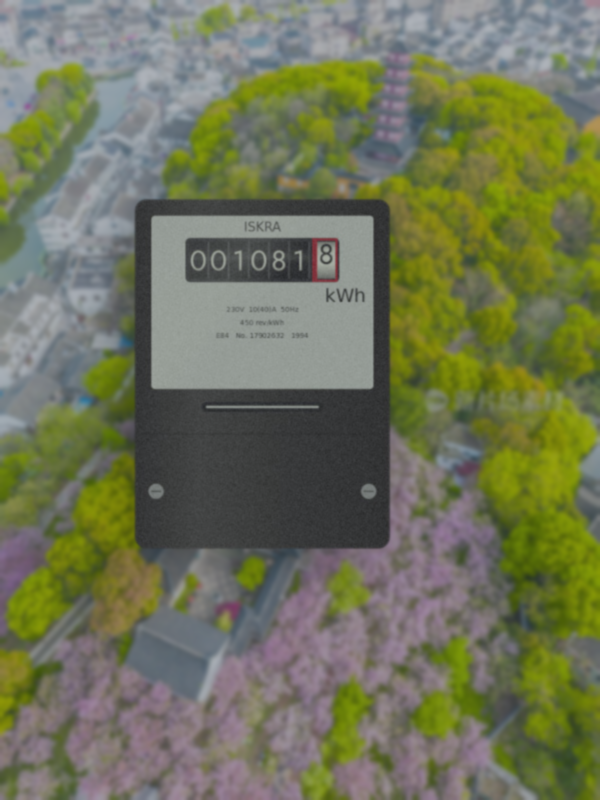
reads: value=1081.8 unit=kWh
